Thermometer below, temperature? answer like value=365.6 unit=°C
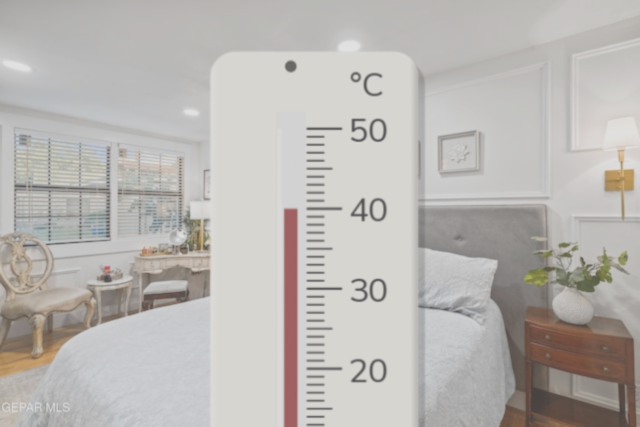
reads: value=40 unit=°C
